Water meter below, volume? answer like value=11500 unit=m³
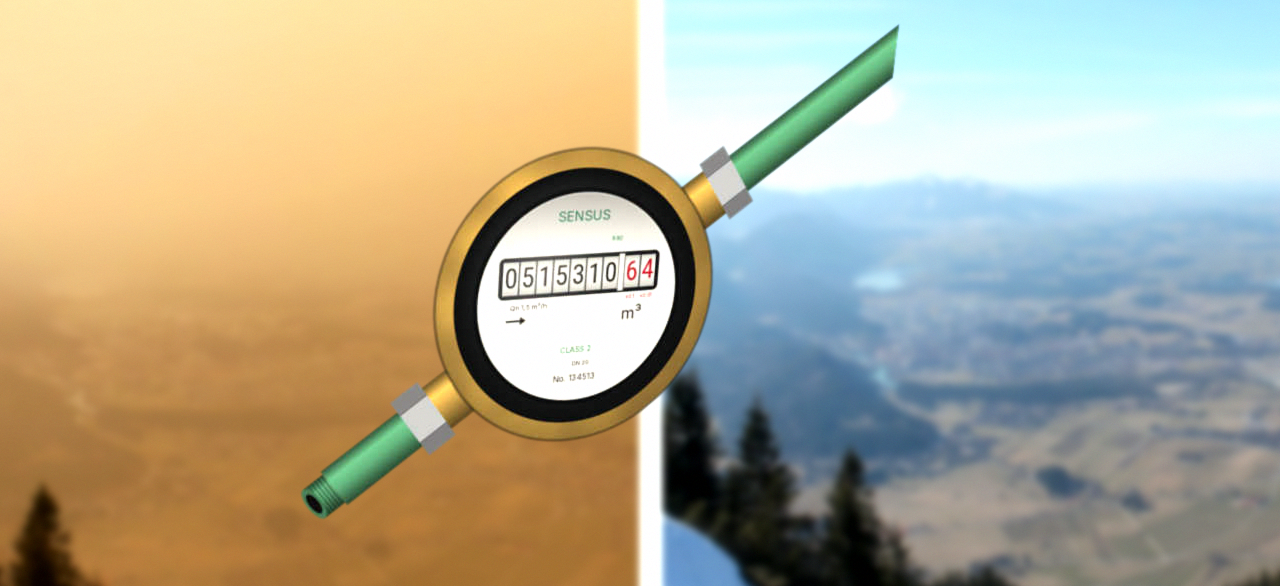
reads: value=515310.64 unit=m³
